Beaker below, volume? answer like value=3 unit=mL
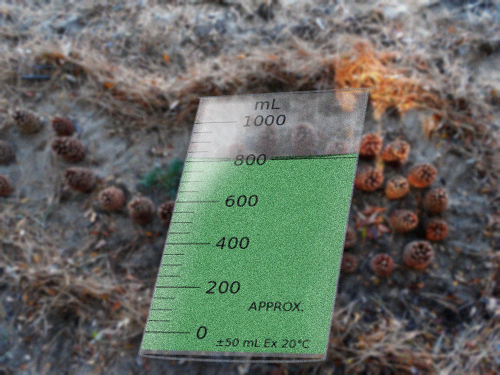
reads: value=800 unit=mL
